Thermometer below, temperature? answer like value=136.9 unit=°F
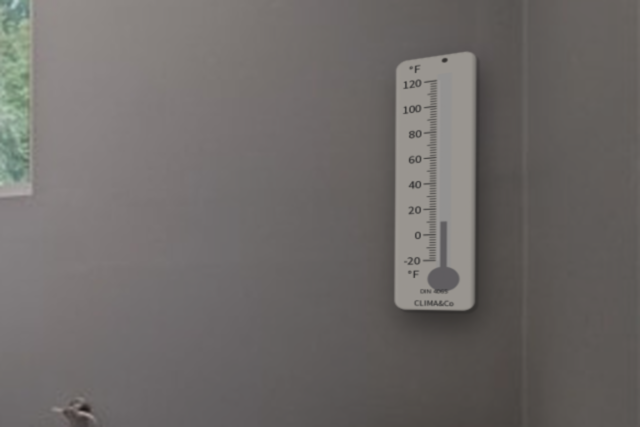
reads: value=10 unit=°F
